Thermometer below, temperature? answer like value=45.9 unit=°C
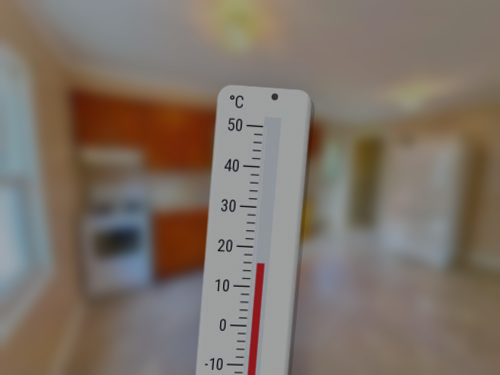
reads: value=16 unit=°C
